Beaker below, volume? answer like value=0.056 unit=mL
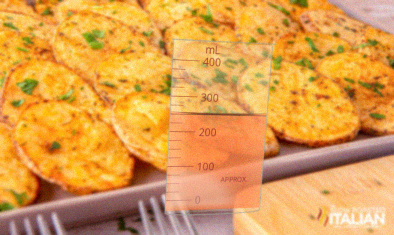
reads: value=250 unit=mL
